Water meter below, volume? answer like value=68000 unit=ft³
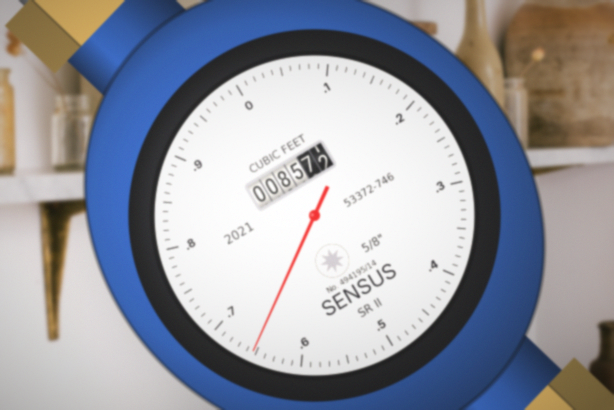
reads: value=8571.65 unit=ft³
